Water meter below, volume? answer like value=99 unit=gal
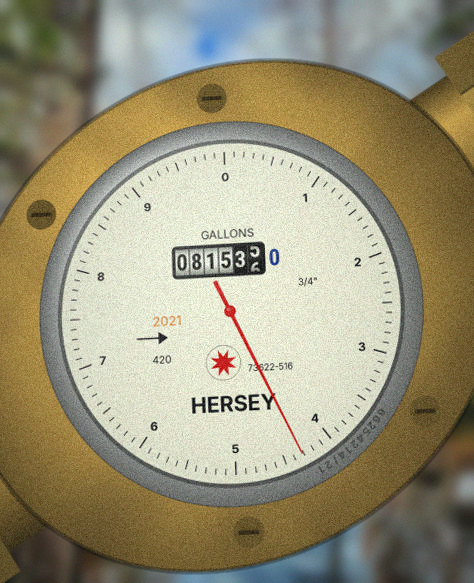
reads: value=815354.3 unit=gal
